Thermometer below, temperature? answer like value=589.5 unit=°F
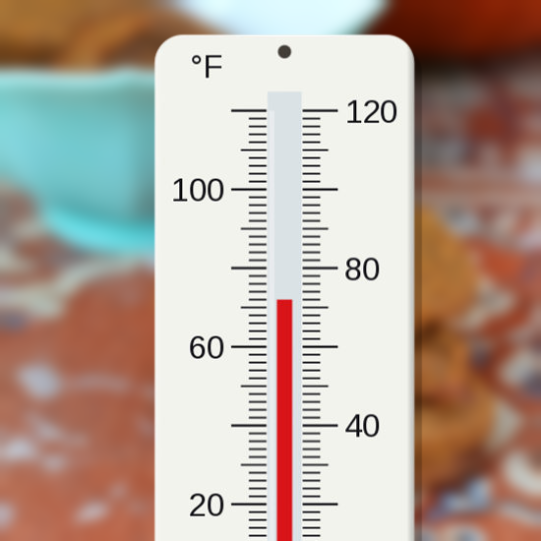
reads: value=72 unit=°F
